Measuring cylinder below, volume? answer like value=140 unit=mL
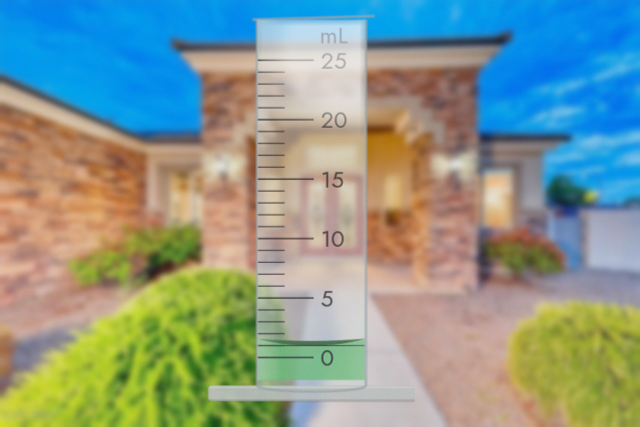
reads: value=1 unit=mL
